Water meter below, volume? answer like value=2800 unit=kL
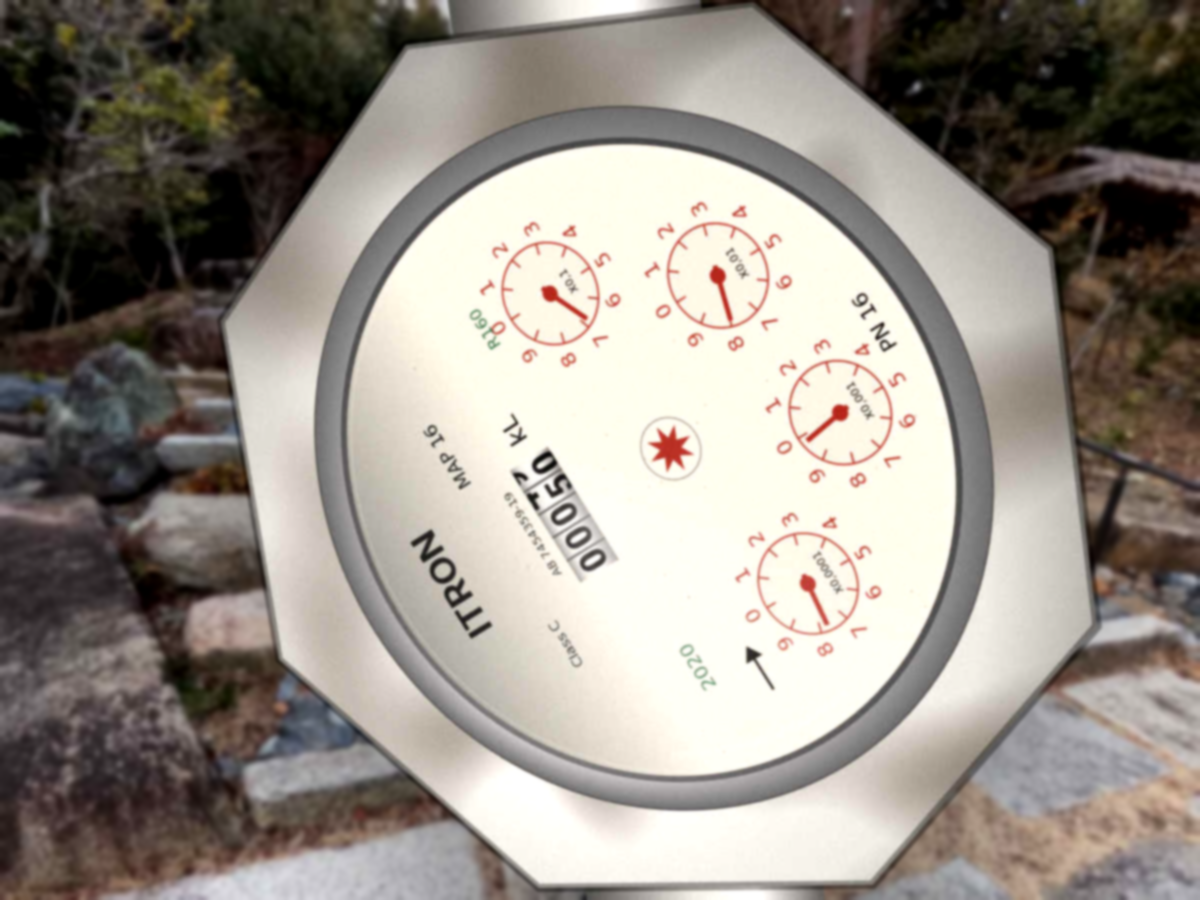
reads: value=49.6797 unit=kL
